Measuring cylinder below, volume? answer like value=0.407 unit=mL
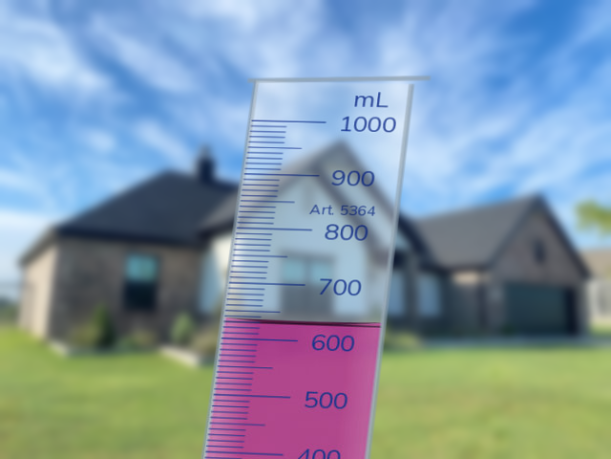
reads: value=630 unit=mL
